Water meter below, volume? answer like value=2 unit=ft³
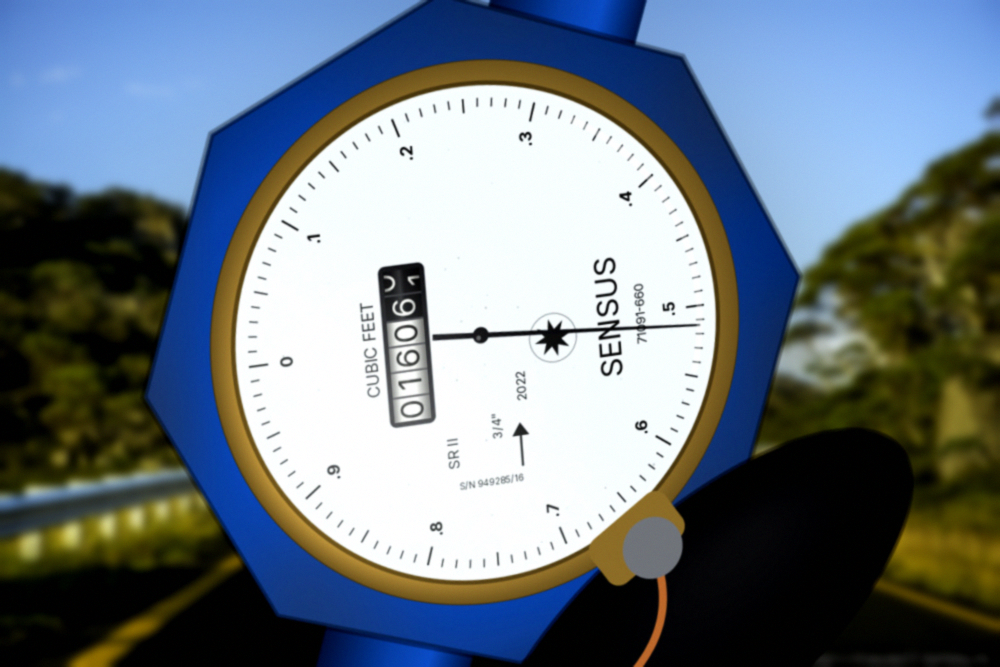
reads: value=16060.51 unit=ft³
